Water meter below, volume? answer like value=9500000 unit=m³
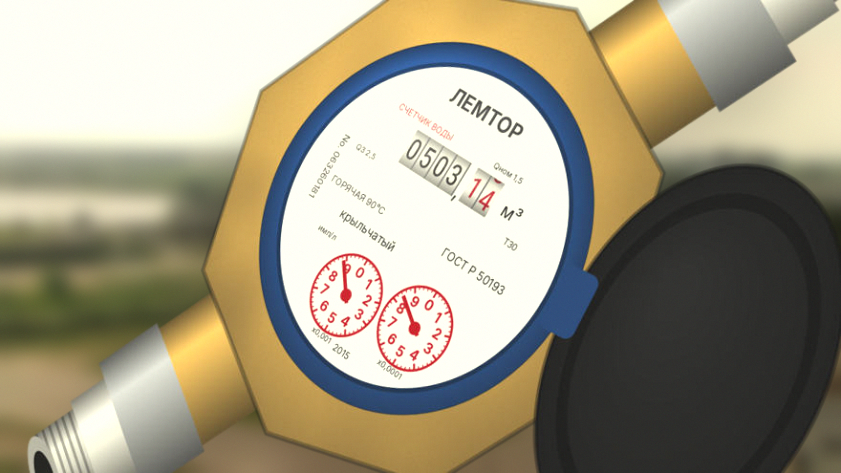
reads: value=503.1388 unit=m³
